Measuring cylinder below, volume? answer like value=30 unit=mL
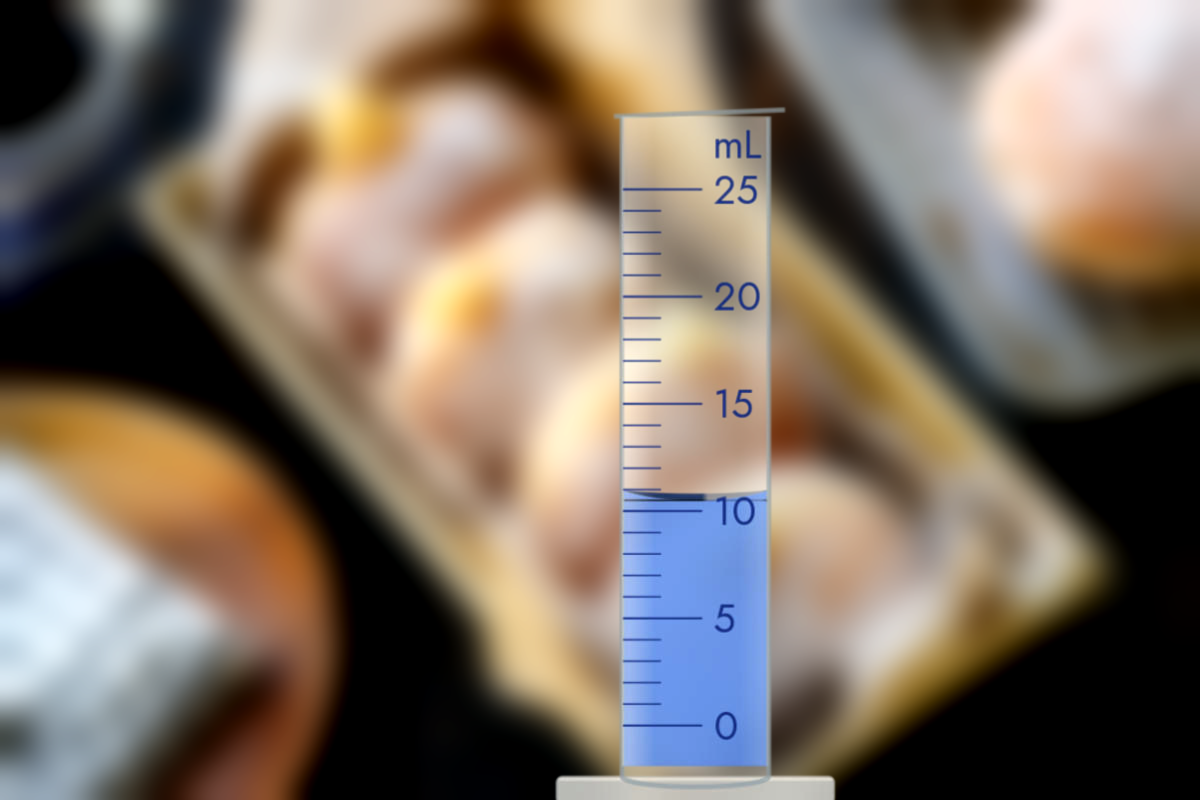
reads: value=10.5 unit=mL
